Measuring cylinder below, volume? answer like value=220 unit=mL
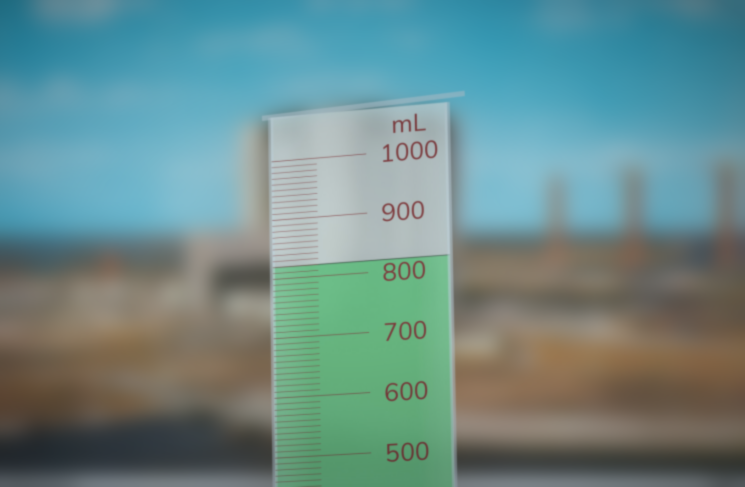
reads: value=820 unit=mL
